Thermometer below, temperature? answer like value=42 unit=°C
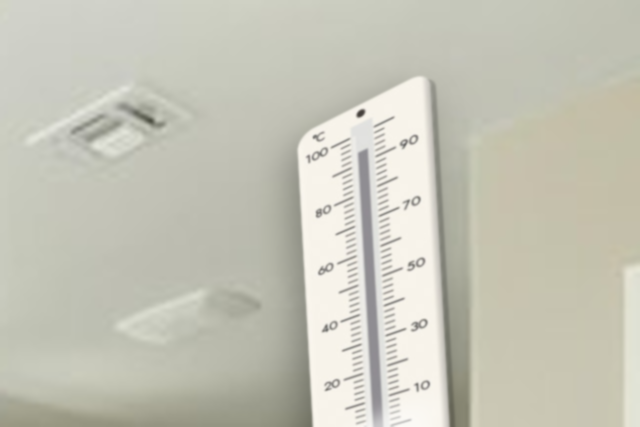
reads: value=94 unit=°C
